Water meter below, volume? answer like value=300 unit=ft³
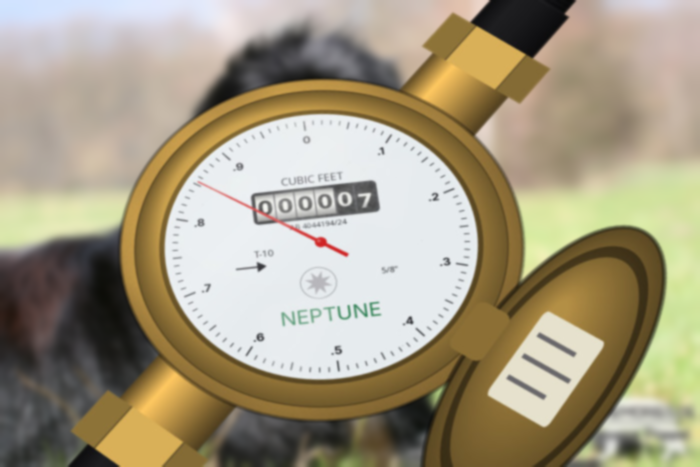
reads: value=6.85 unit=ft³
